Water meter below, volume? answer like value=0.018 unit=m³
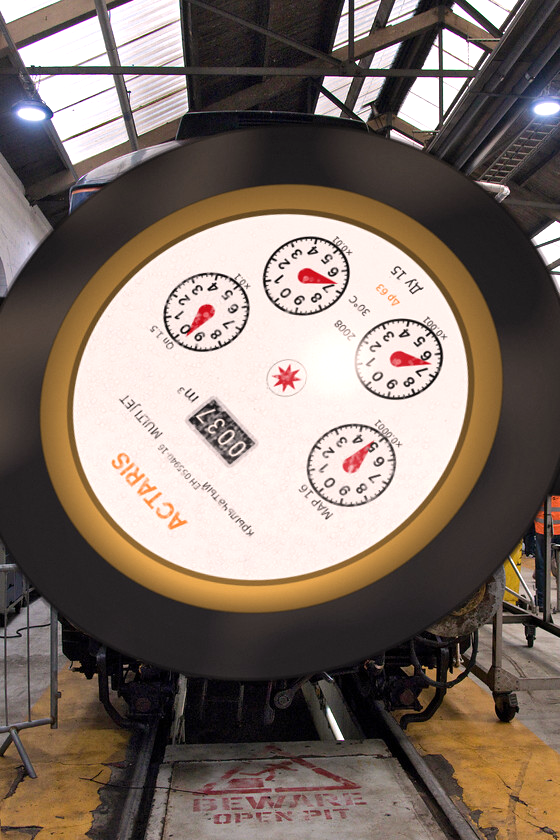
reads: value=36.9664 unit=m³
